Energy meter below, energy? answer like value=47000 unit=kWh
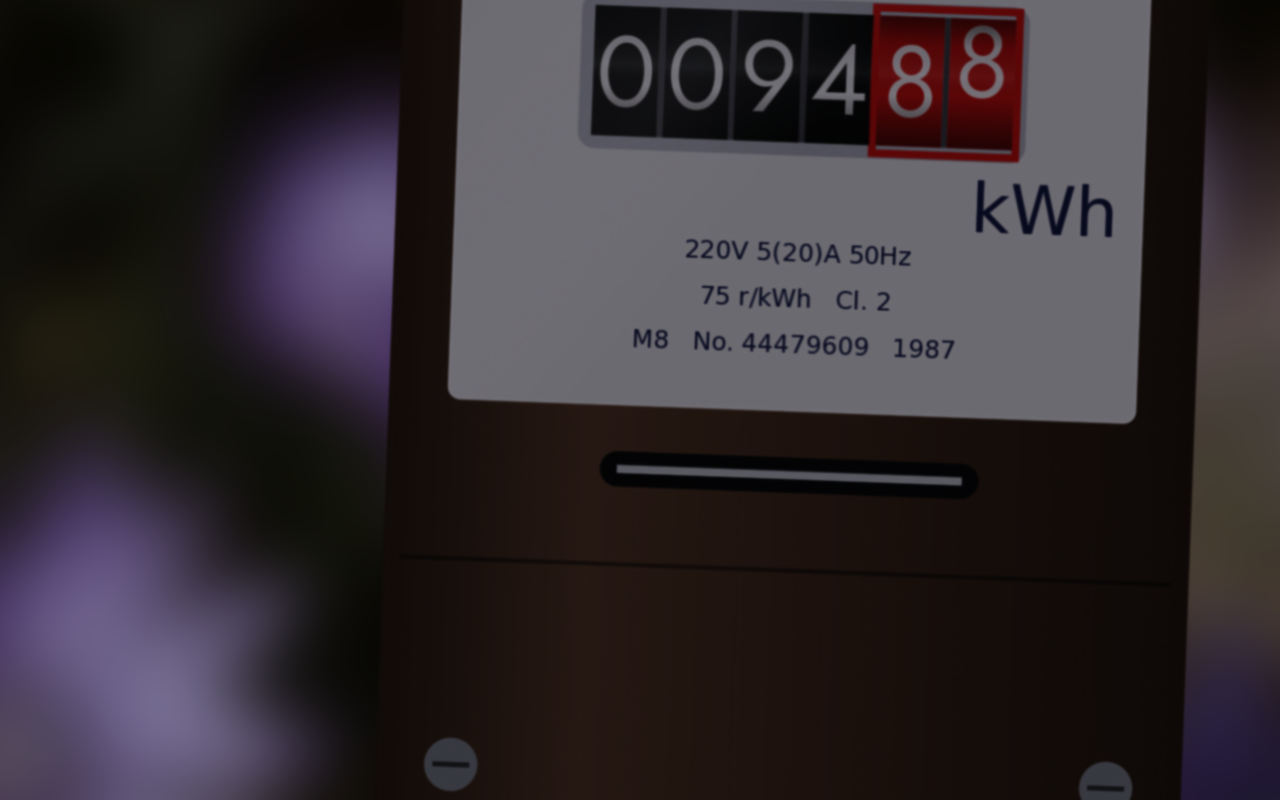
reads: value=94.88 unit=kWh
